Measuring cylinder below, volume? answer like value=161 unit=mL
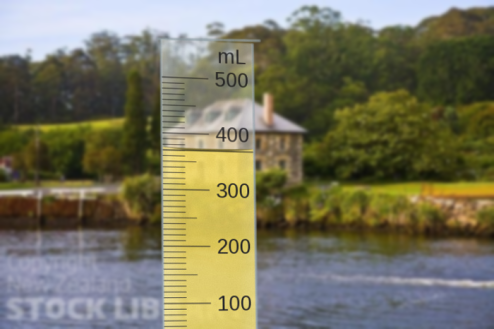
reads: value=370 unit=mL
